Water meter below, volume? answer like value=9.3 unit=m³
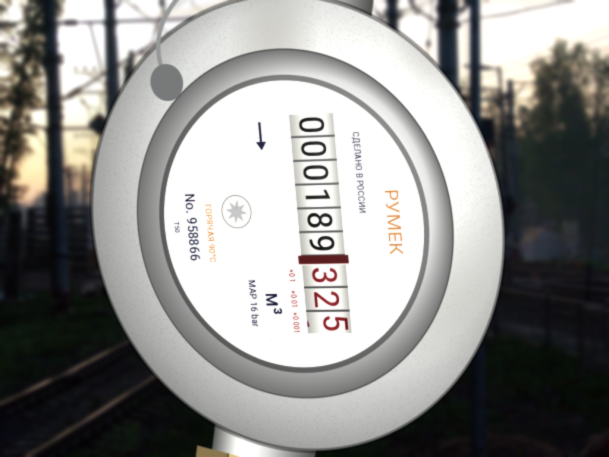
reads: value=189.325 unit=m³
